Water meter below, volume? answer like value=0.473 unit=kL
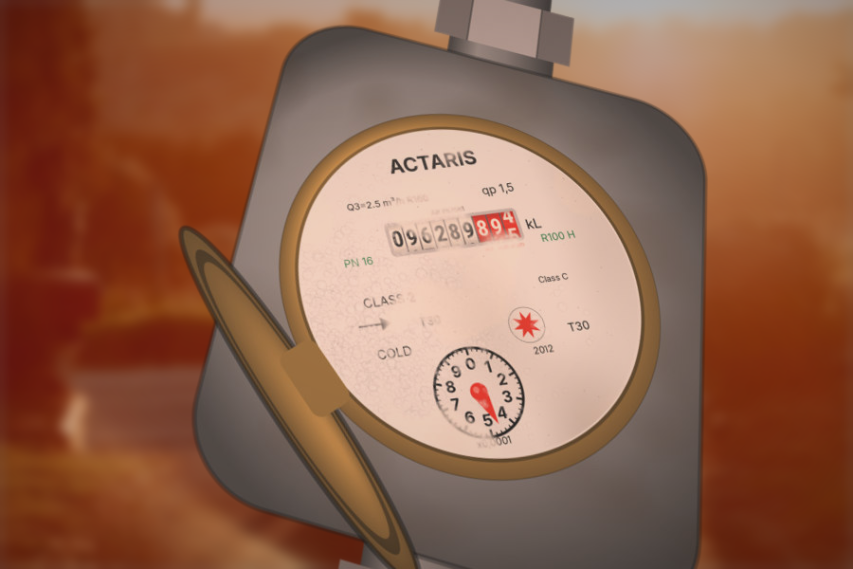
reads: value=96289.8944 unit=kL
